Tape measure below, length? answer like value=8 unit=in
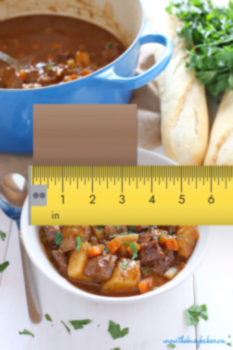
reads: value=3.5 unit=in
